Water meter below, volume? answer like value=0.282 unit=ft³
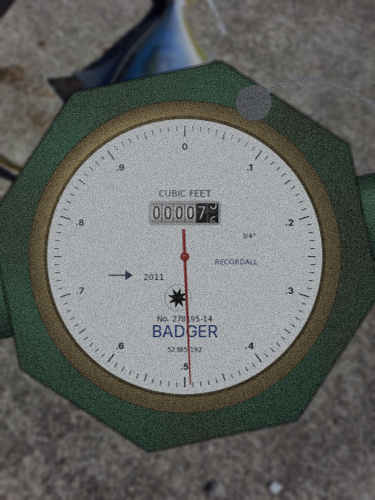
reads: value=75.49 unit=ft³
